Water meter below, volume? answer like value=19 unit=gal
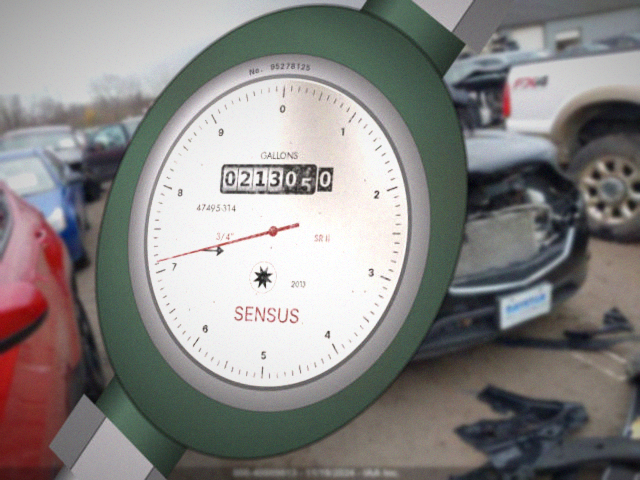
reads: value=213047.1 unit=gal
